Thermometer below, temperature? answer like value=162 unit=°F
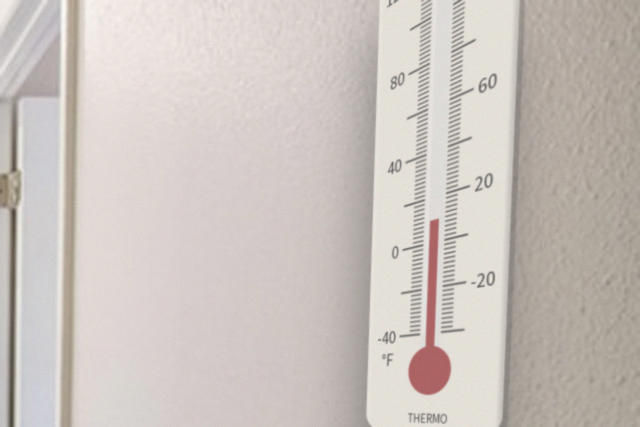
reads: value=10 unit=°F
